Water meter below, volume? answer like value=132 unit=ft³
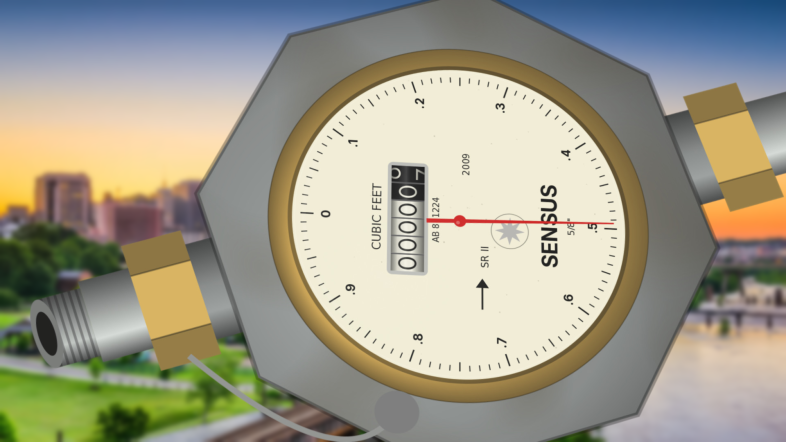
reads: value=6.49 unit=ft³
